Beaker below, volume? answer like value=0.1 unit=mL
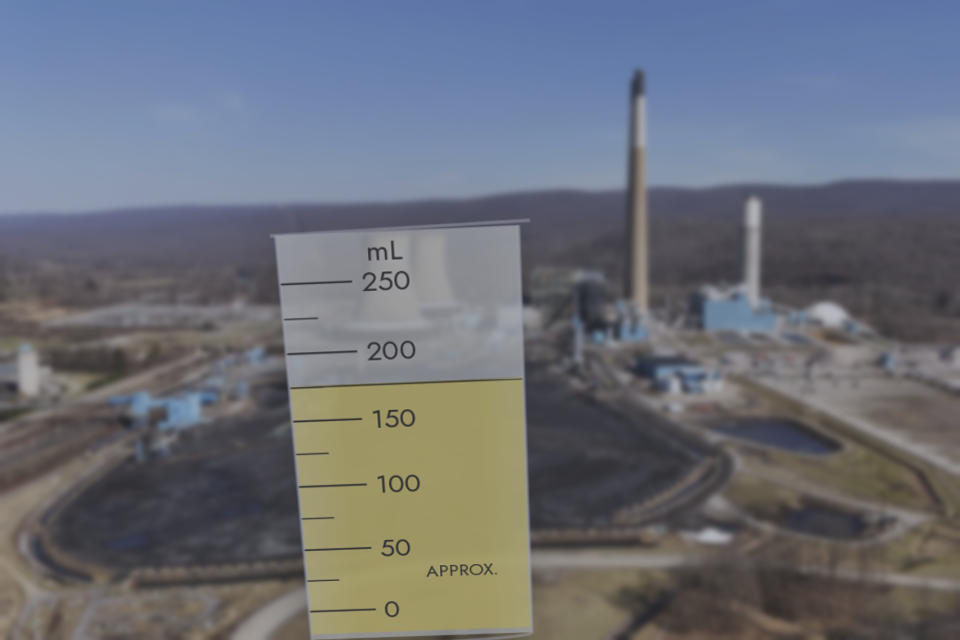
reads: value=175 unit=mL
